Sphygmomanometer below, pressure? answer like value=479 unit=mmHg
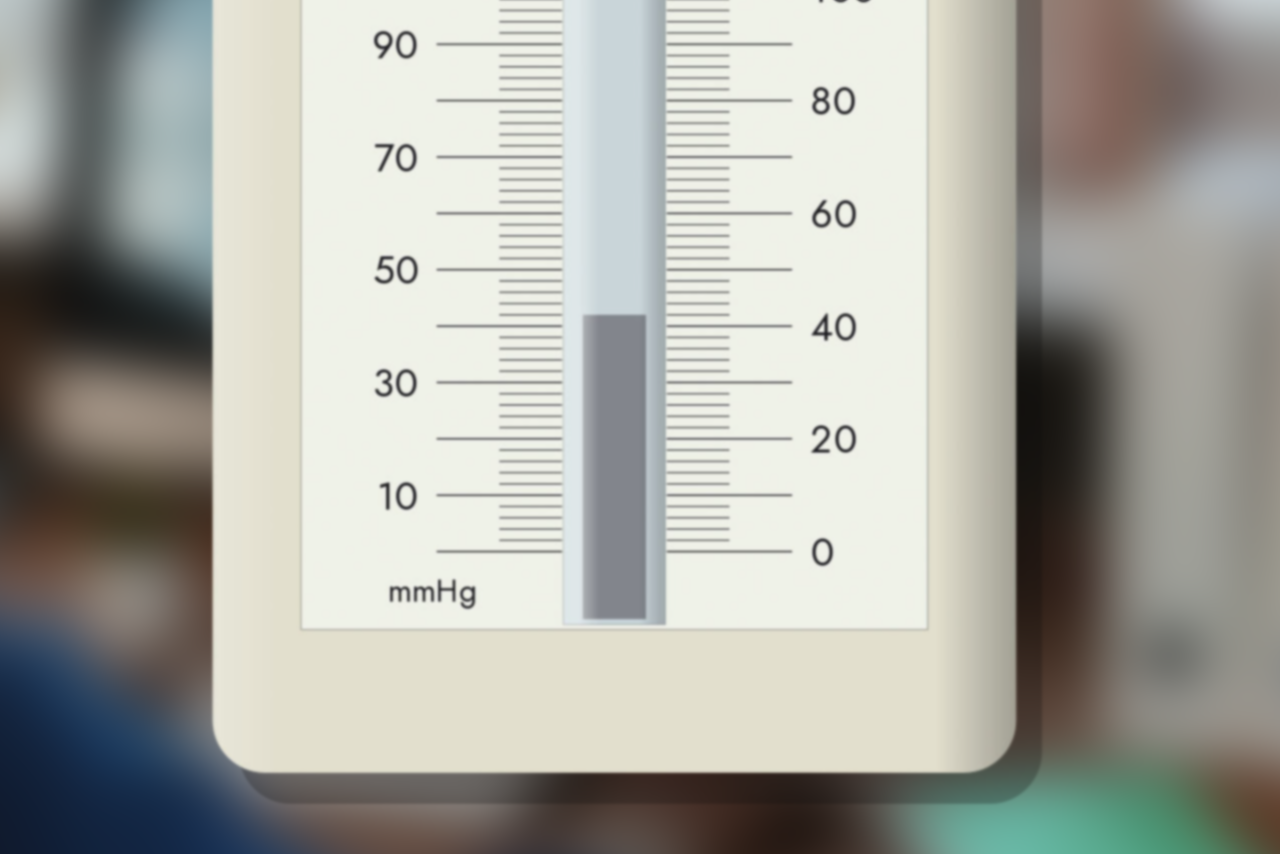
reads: value=42 unit=mmHg
